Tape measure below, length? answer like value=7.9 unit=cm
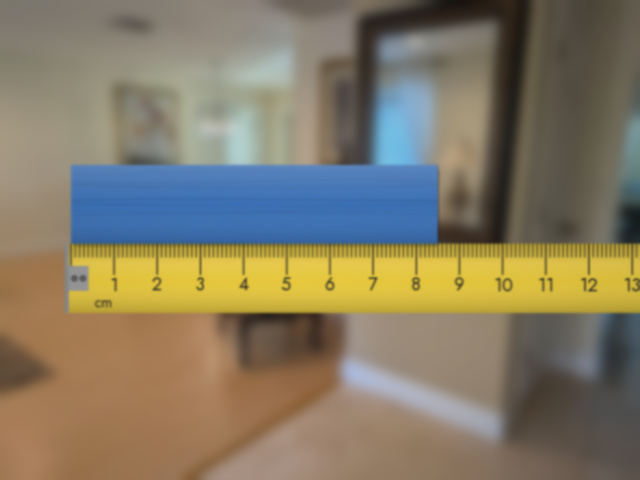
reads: value=8.5 unit=cm
